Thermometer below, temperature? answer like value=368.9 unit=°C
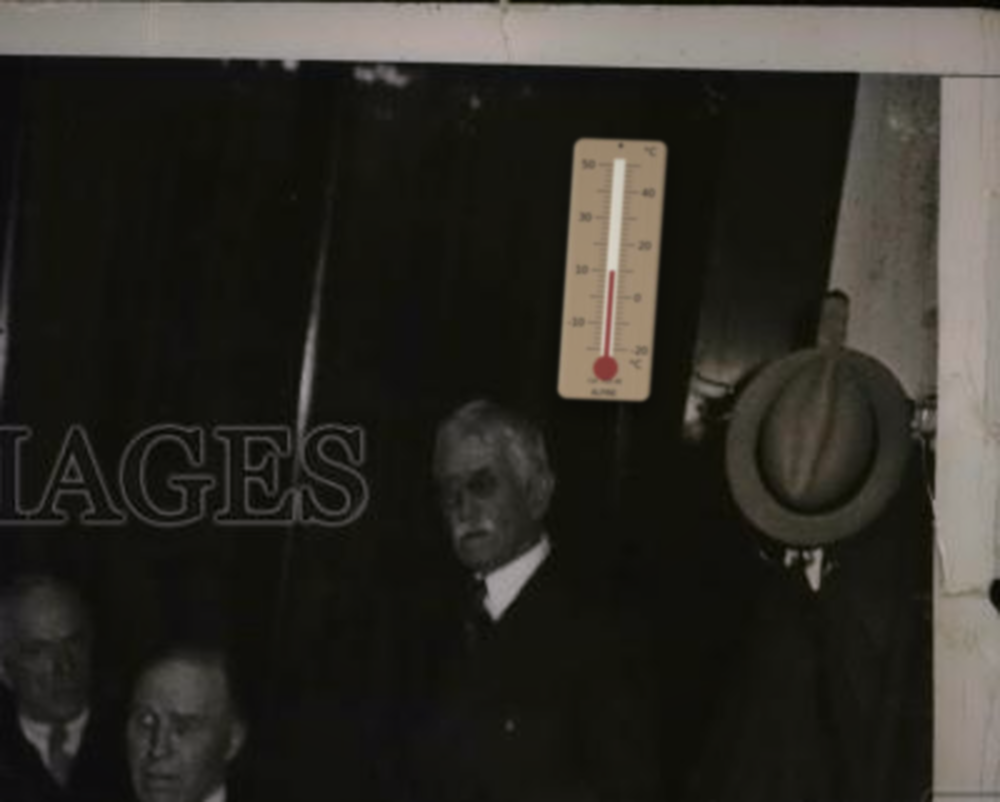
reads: value=10 unit=°C
